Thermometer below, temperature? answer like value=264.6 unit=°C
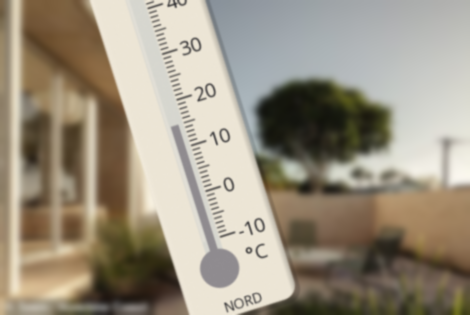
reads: value=15 unit=°C
